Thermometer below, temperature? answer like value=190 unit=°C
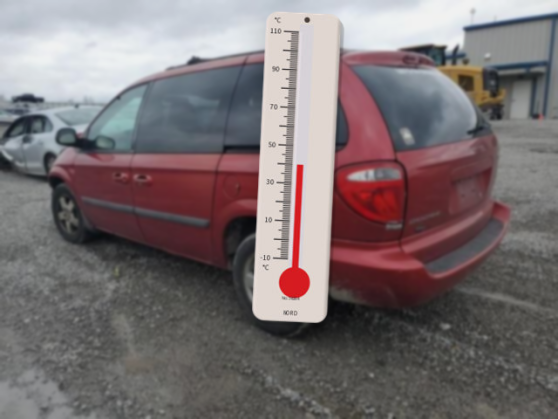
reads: value=40 unit=°C
